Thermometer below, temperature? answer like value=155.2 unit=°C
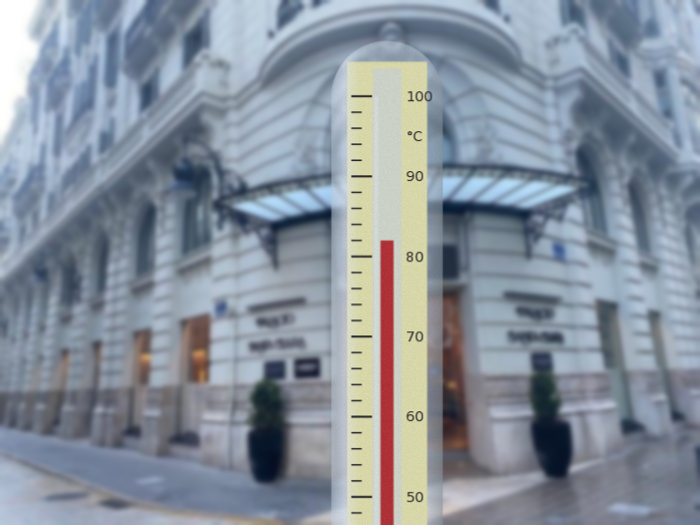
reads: value=82 unit=°C
